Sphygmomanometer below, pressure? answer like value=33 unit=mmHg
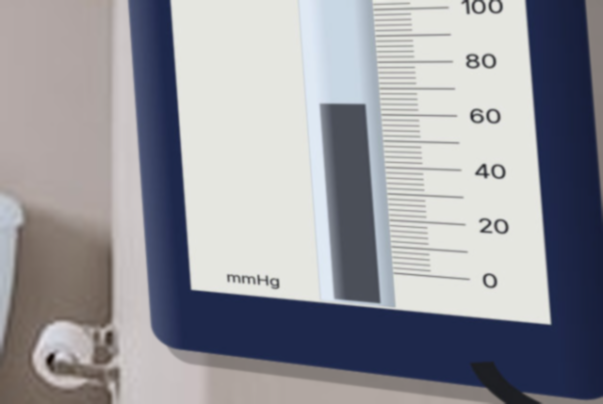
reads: value=64 unit=mmHg
